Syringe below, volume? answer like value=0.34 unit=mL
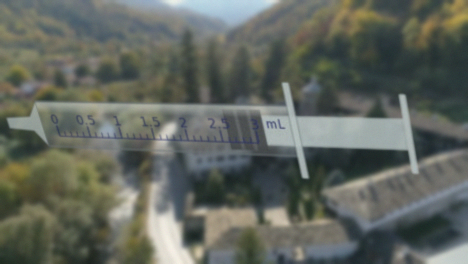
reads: value=2.6 unit=mL
